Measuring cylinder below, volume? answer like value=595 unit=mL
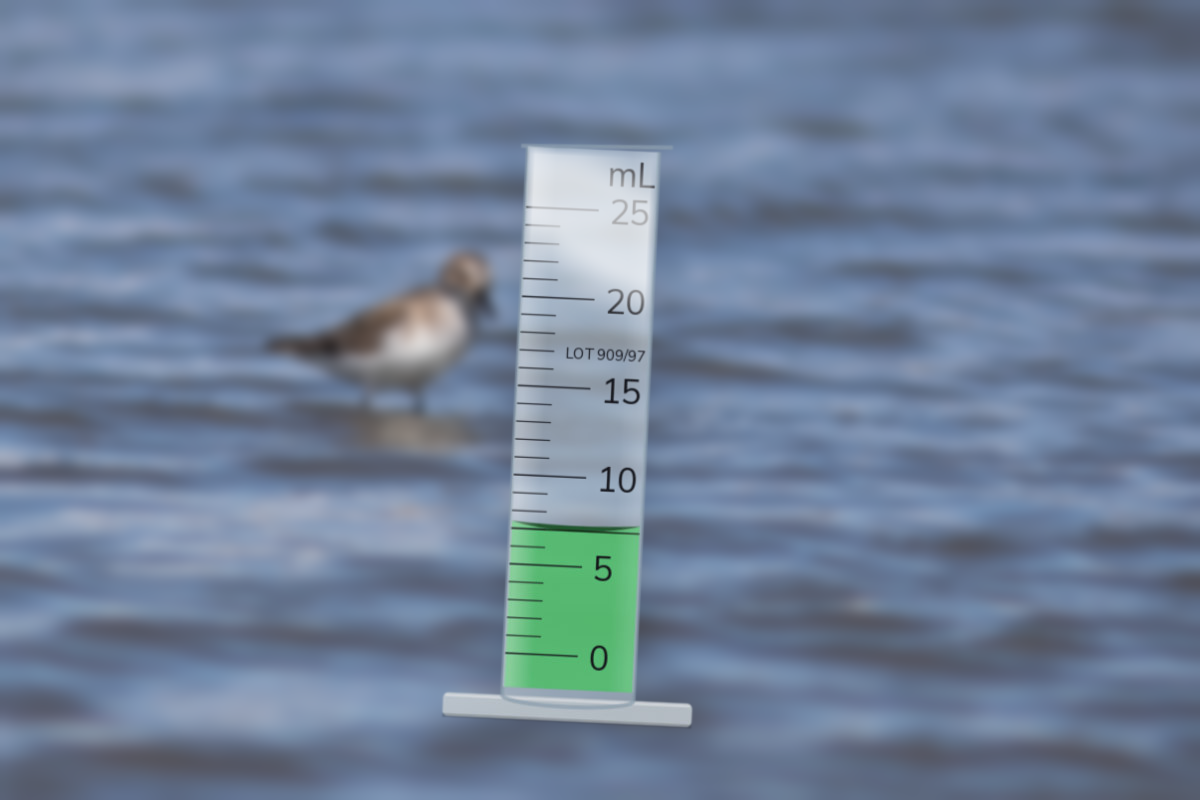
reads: value=7 unit=mL
